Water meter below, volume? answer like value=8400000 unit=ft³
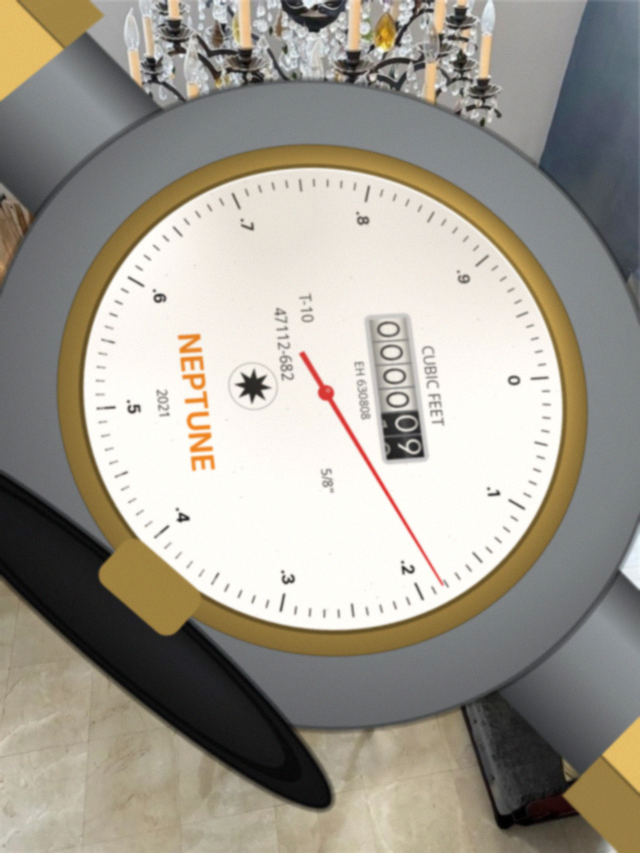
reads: value=9.18 unit=ft³
